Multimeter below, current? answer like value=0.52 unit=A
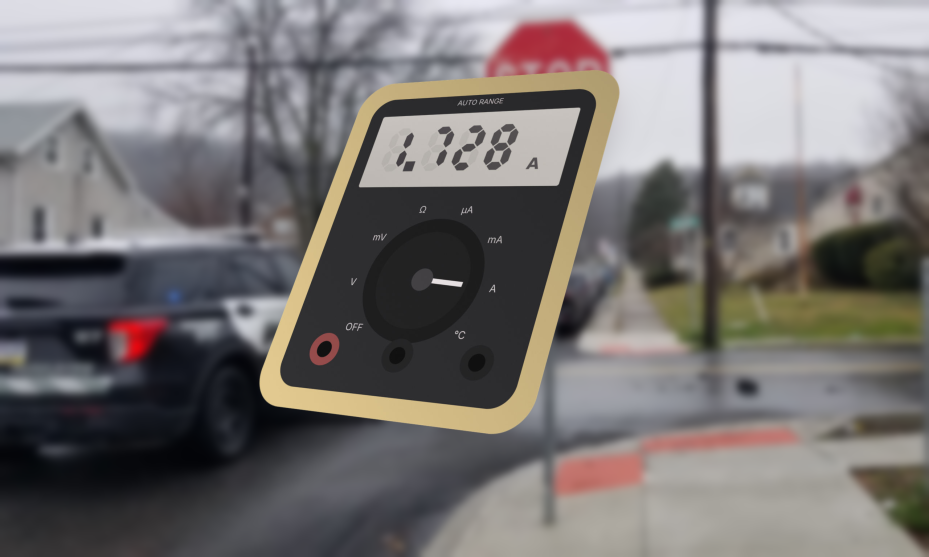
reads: value=1.728 unit=A
